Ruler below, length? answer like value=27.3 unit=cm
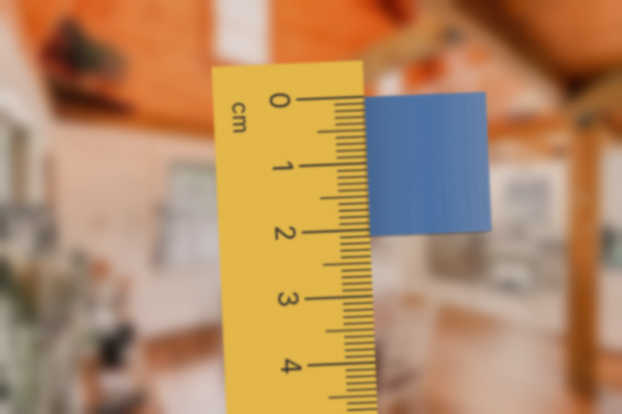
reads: value=2.1 unit=cm
